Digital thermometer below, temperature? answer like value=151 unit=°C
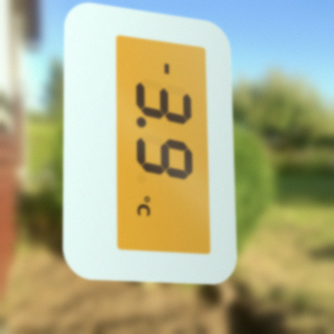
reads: value=-3.9 unit=°C
